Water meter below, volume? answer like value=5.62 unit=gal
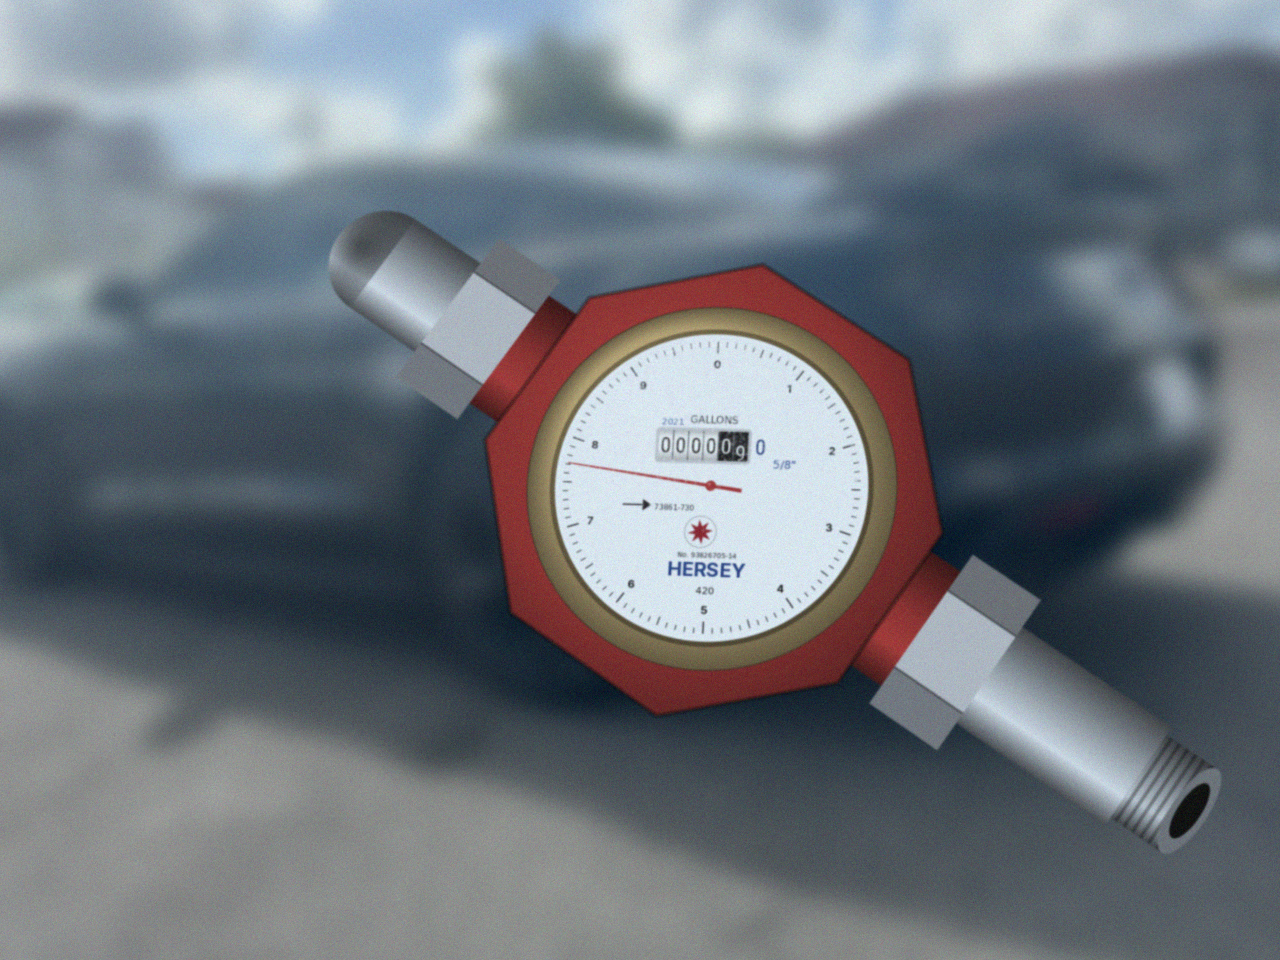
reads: value=87.7 unit=gal
